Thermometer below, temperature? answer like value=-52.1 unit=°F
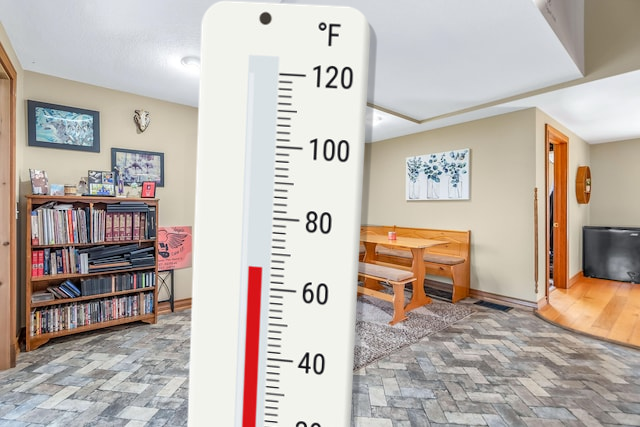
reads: value=66 unit=°F
